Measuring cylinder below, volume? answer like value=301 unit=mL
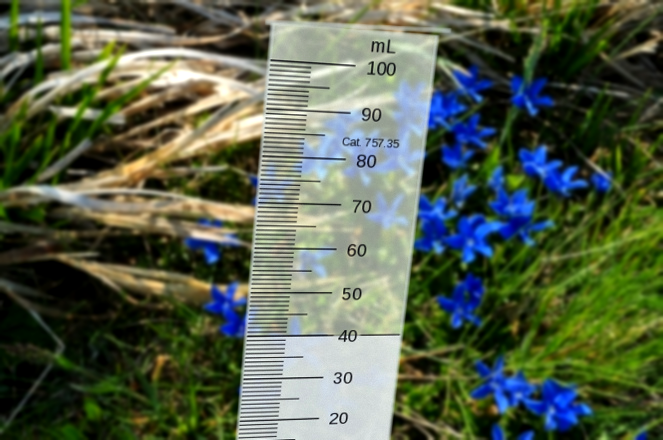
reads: value=40 unit=mL
